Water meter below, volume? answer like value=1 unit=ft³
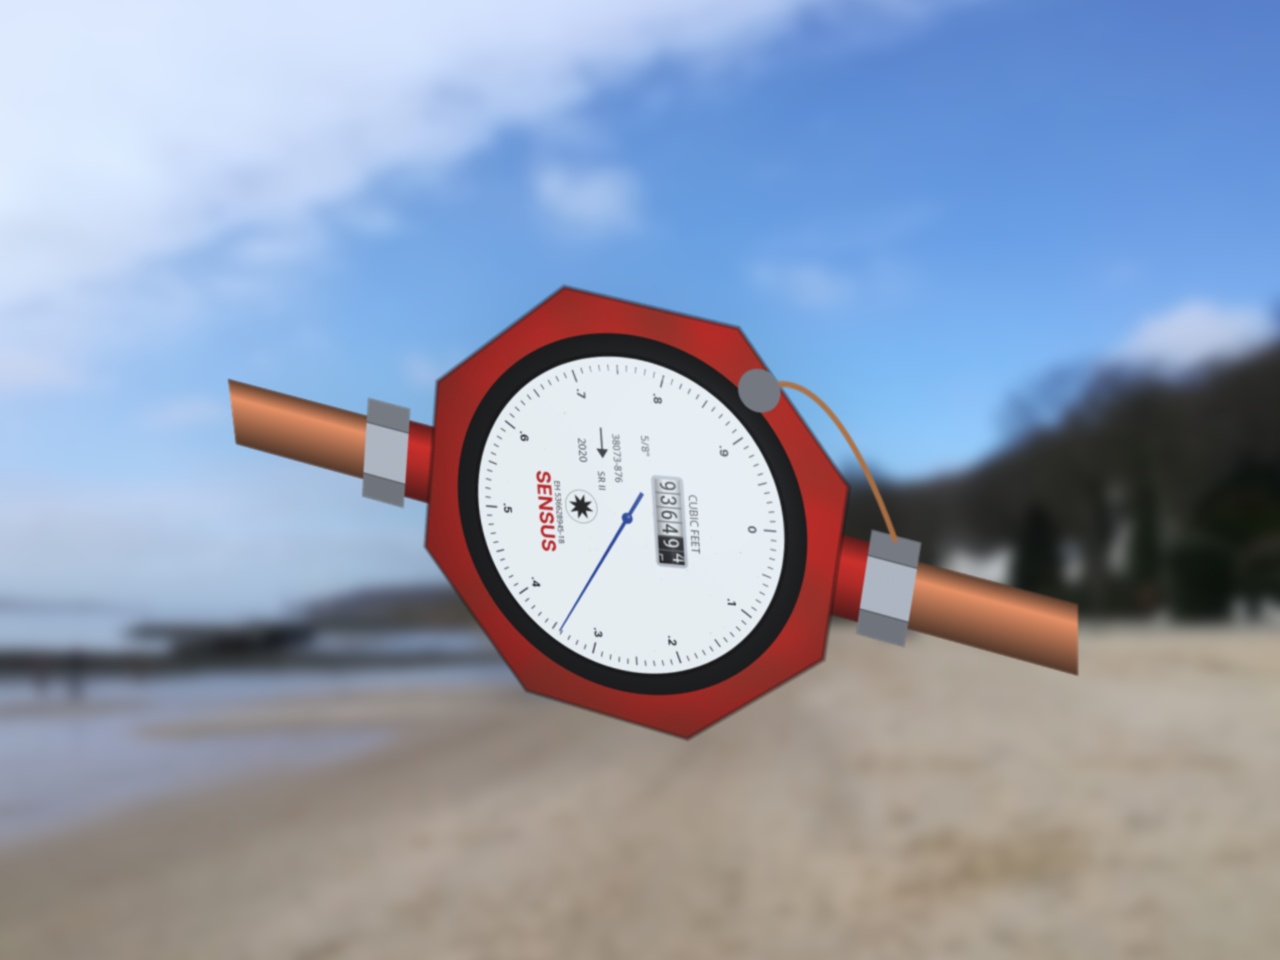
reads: value=936494.34 unit=ft³
